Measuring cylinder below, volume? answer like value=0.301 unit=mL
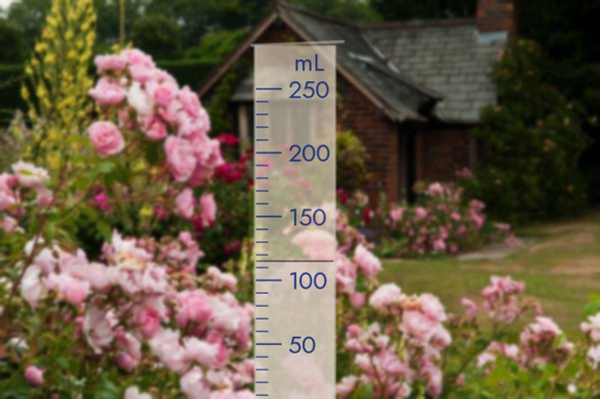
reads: value=115 unit=mL
